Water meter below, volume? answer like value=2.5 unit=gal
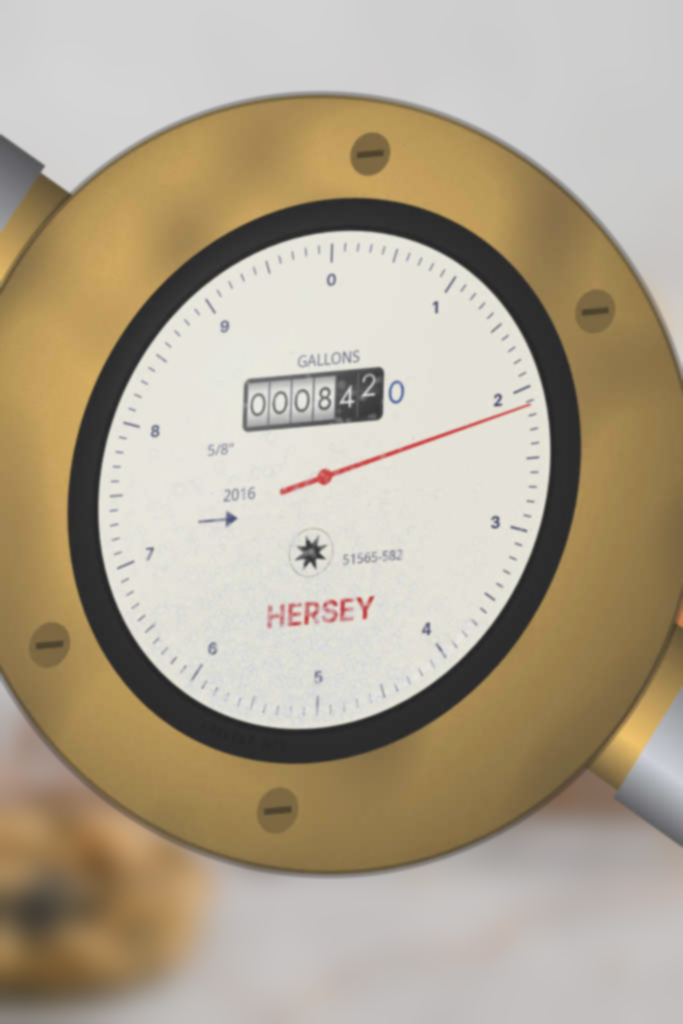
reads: value=8422.1 unit=gal
